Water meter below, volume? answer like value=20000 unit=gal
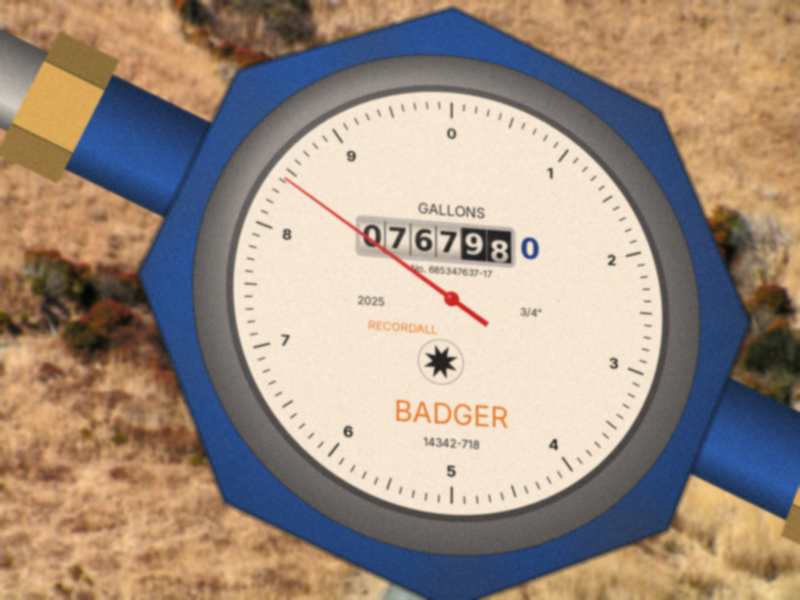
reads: value=767978.4 unit=gal
